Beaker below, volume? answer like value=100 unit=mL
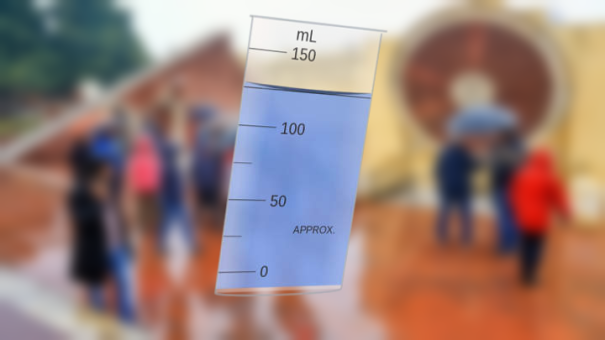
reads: value=125 unit=mL
